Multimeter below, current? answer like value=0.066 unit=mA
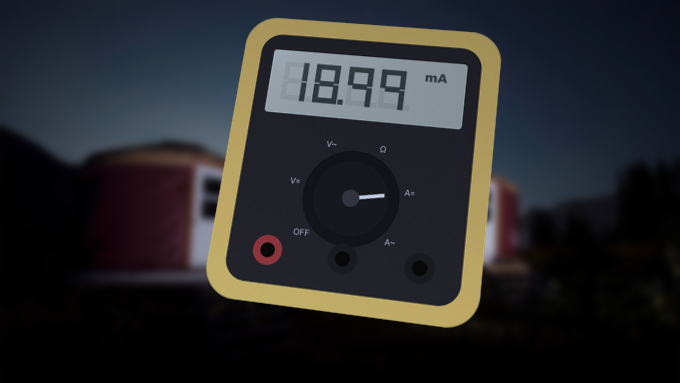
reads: value=18.99 unit=mA
